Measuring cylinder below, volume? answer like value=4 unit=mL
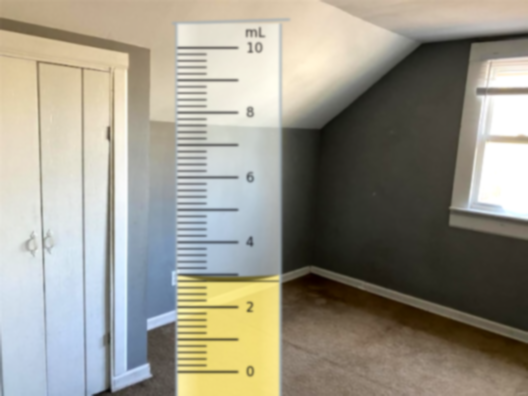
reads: value=2.8 unit=mL
